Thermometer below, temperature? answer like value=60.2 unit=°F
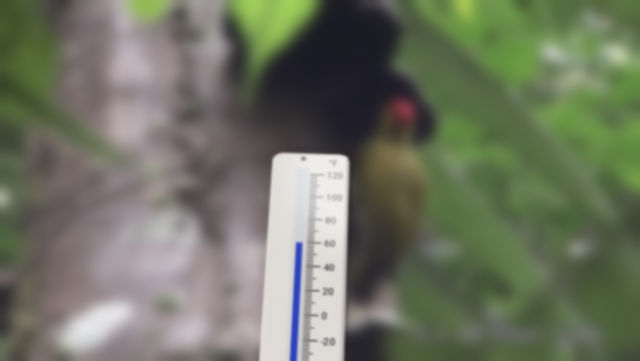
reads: value=60 unit=°F
